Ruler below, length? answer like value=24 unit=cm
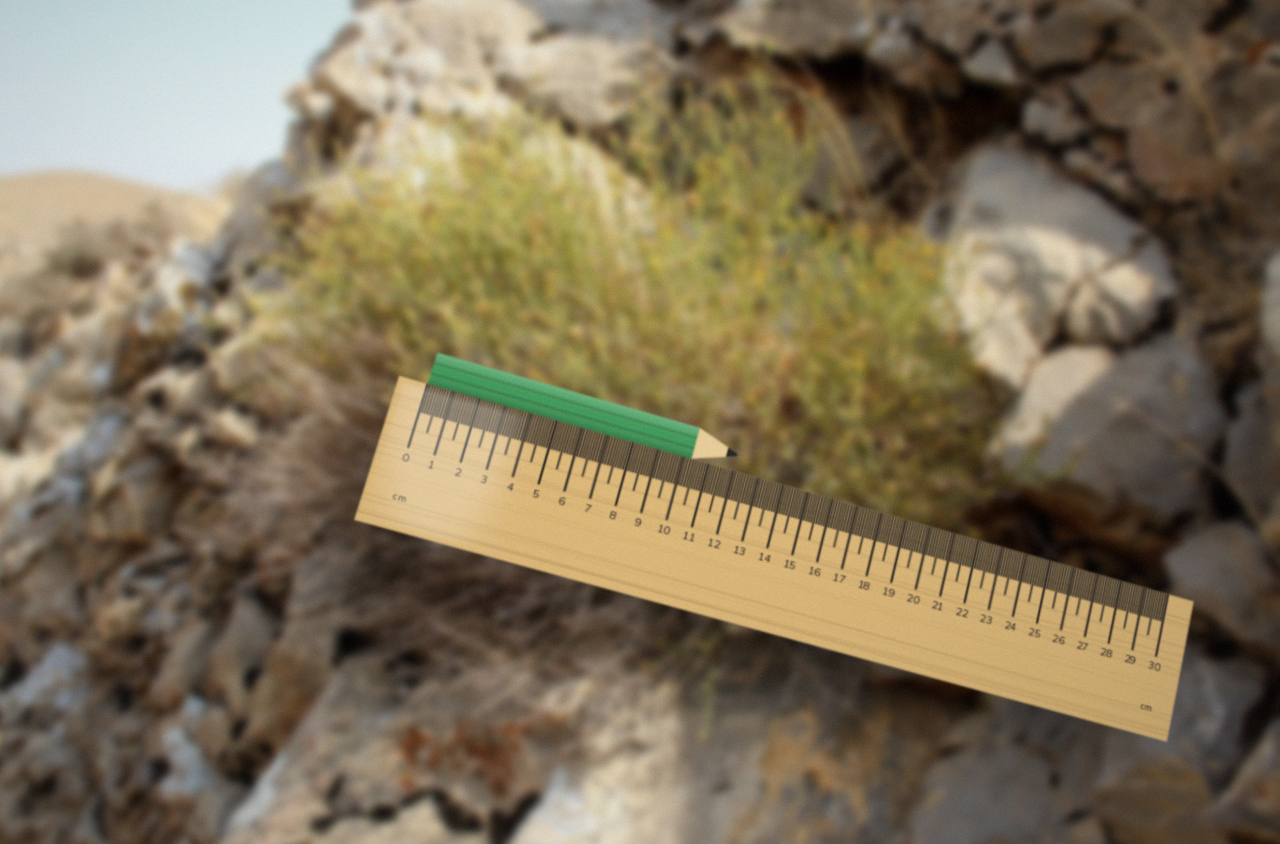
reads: value=12 unit=cm
